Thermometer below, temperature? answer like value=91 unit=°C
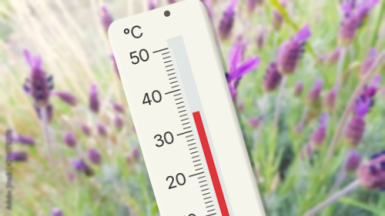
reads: value=34 unit=°C
